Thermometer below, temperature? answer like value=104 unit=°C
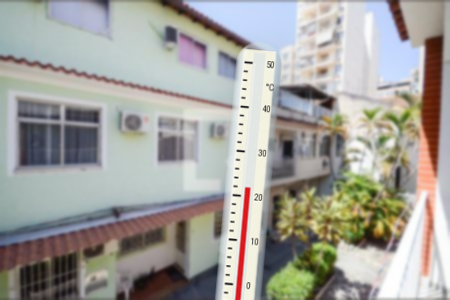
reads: value=22 unit=°C
